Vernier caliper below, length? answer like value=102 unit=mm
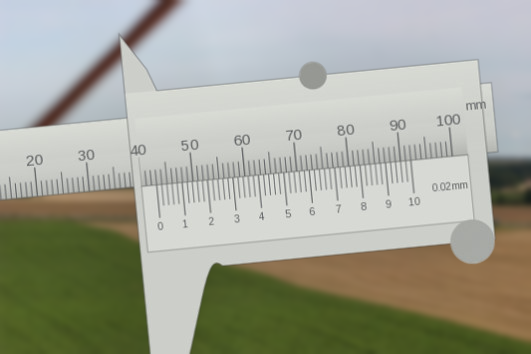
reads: value=43.0 unit=mm
